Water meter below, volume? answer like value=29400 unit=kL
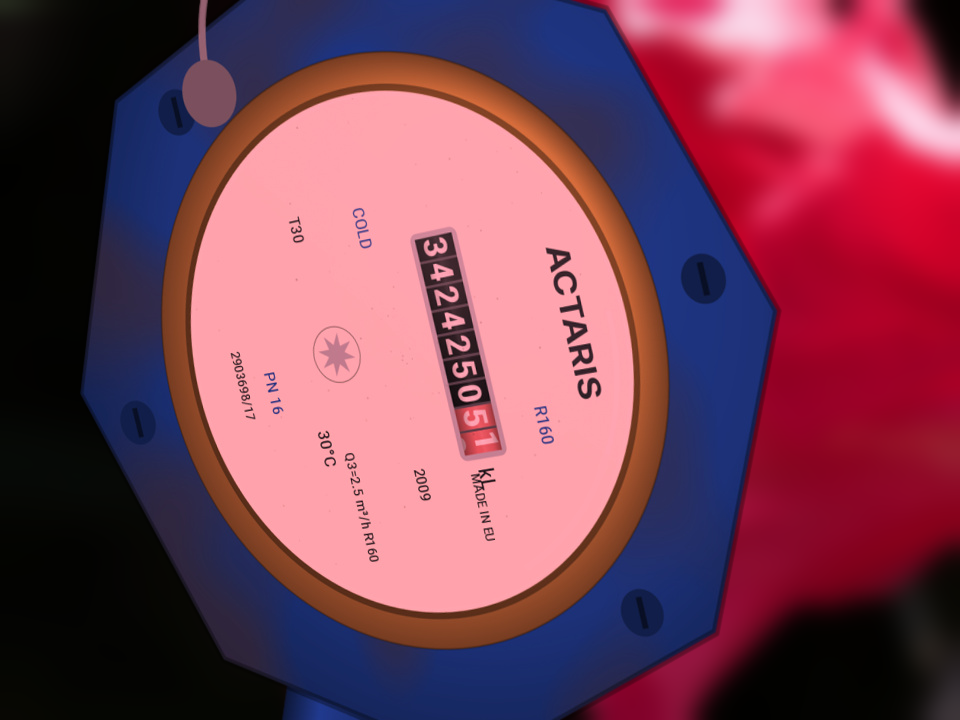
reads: value=3424250.51 unit=kL
